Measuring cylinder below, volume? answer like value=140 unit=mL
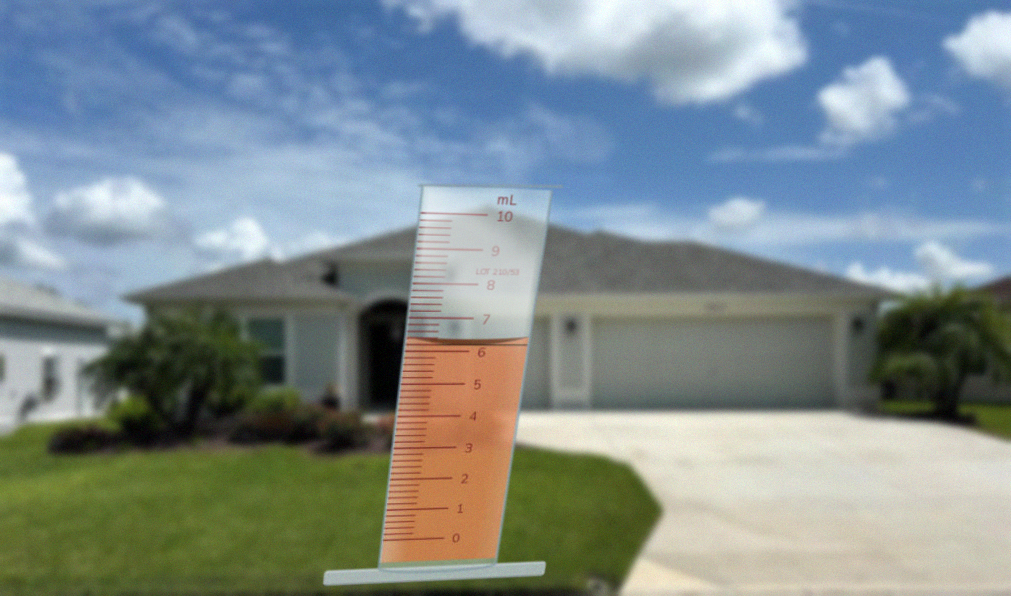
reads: value=6.2 unit=mL
